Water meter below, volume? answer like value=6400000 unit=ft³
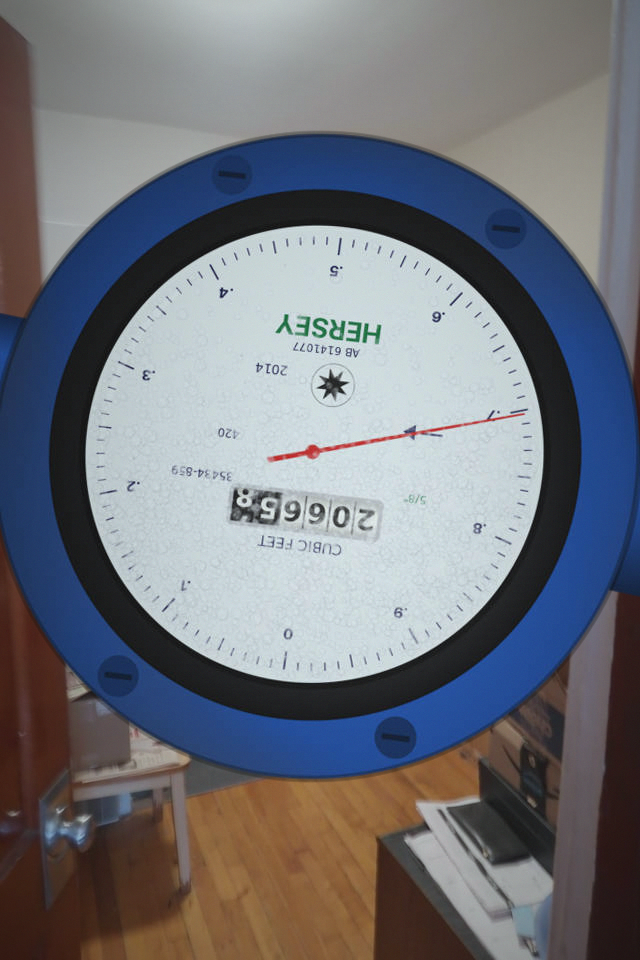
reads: value=206657.70 unit=ft³
